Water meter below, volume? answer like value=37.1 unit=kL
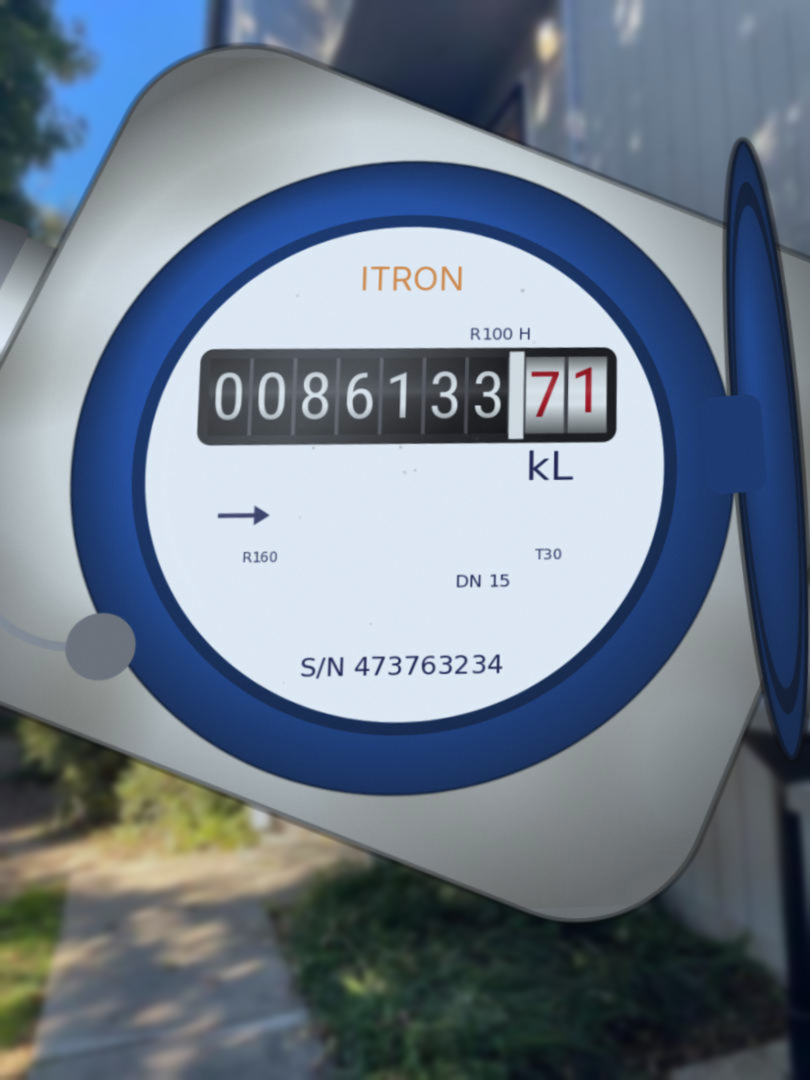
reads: value=86133.71 unit=kL
